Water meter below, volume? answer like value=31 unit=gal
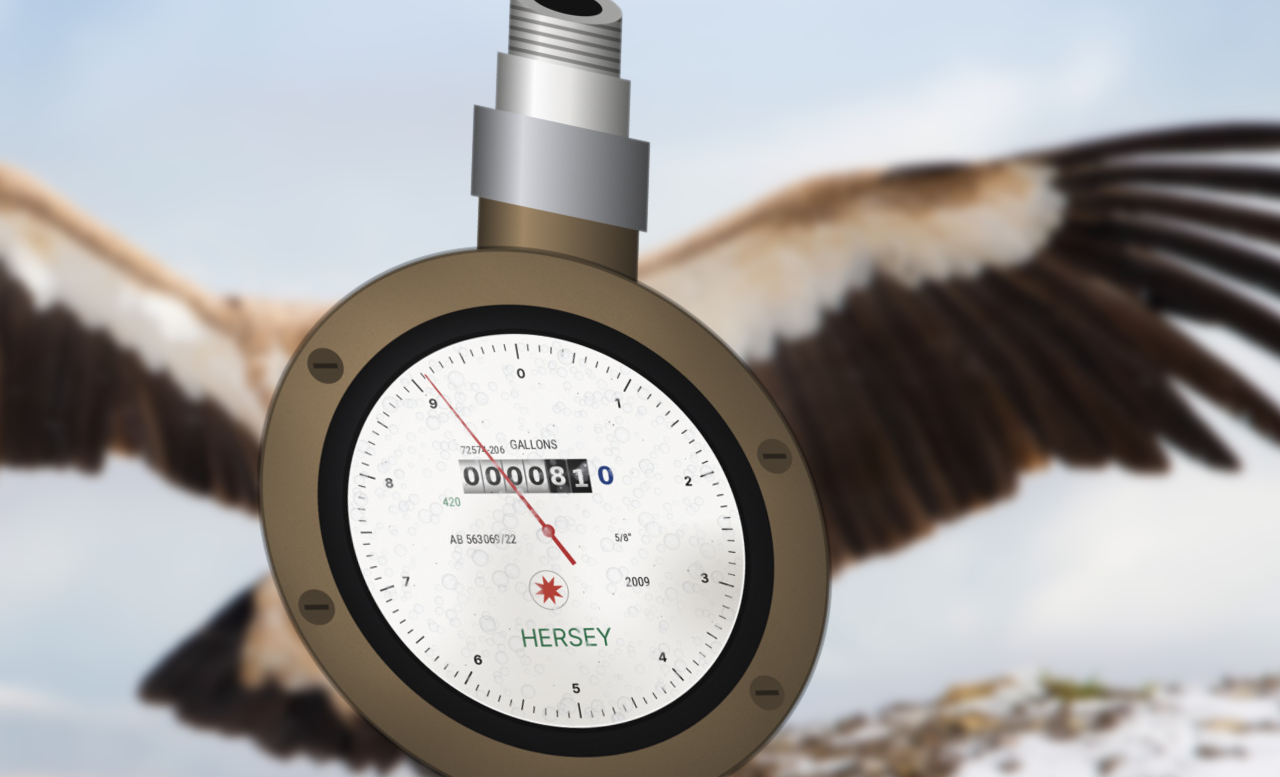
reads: value=809.1 unit=gal
